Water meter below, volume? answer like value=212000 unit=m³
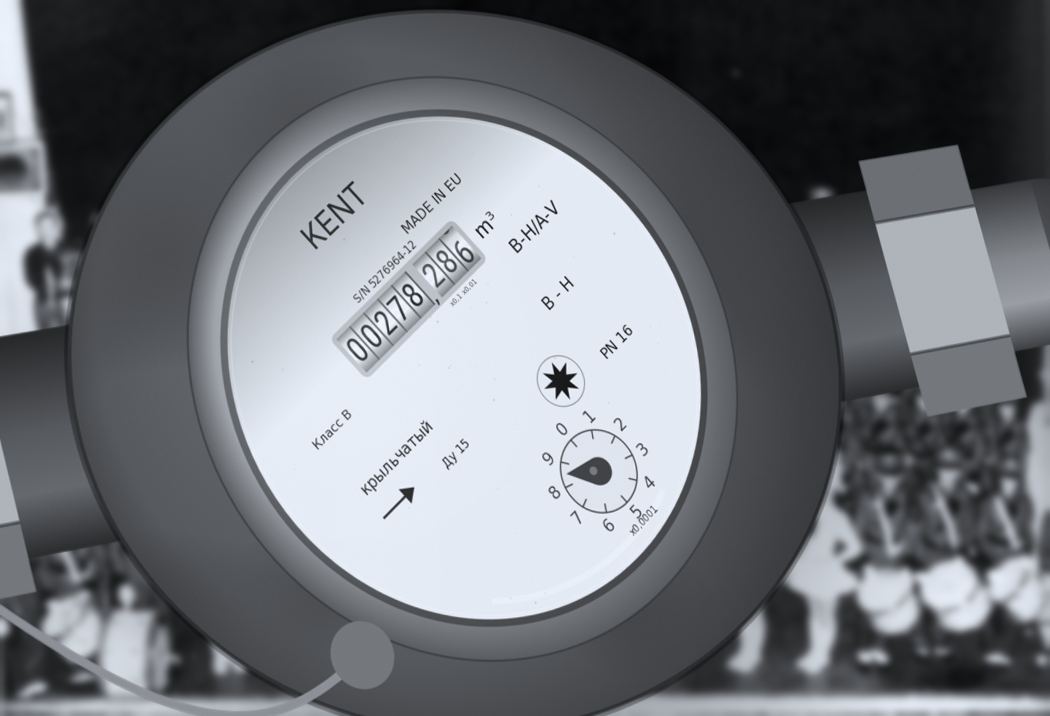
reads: value=278.2858 unit=m³
